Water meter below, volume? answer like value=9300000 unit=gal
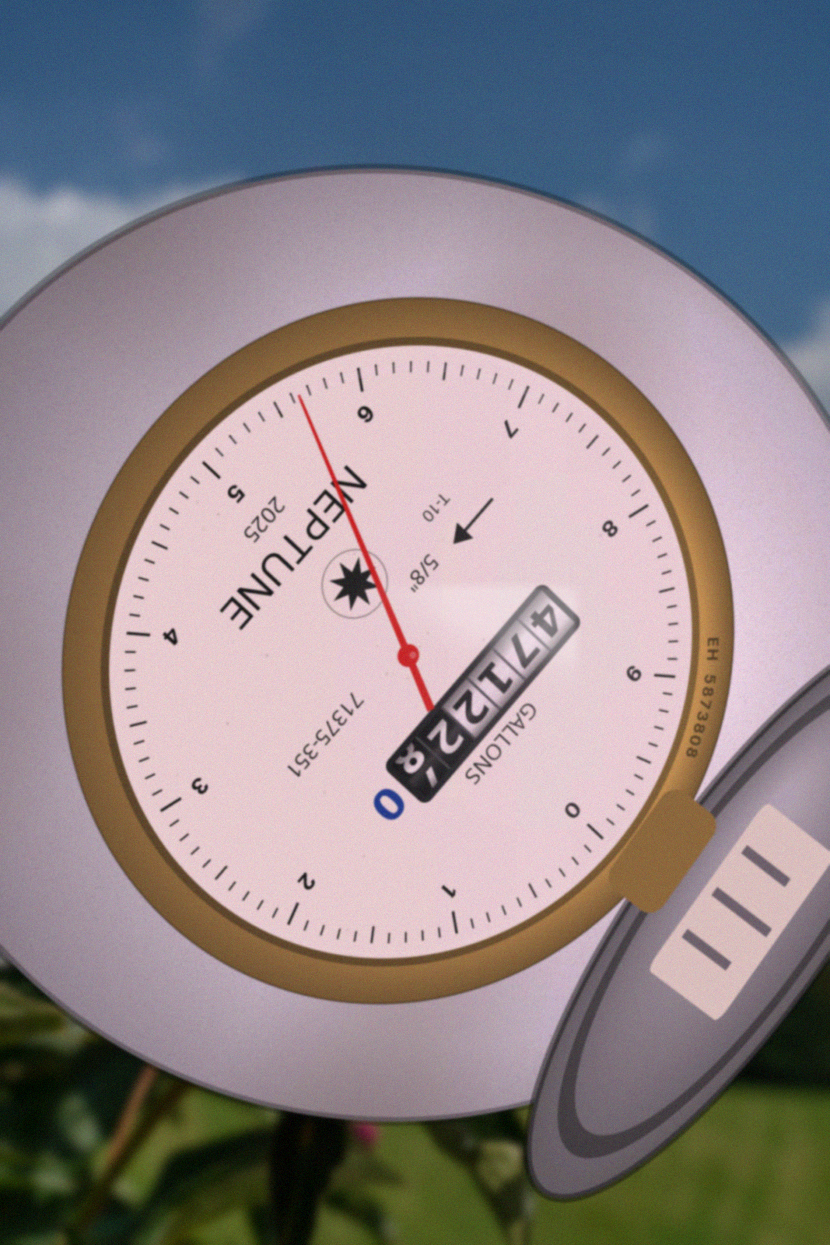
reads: value=4712275.6 unit=gal
